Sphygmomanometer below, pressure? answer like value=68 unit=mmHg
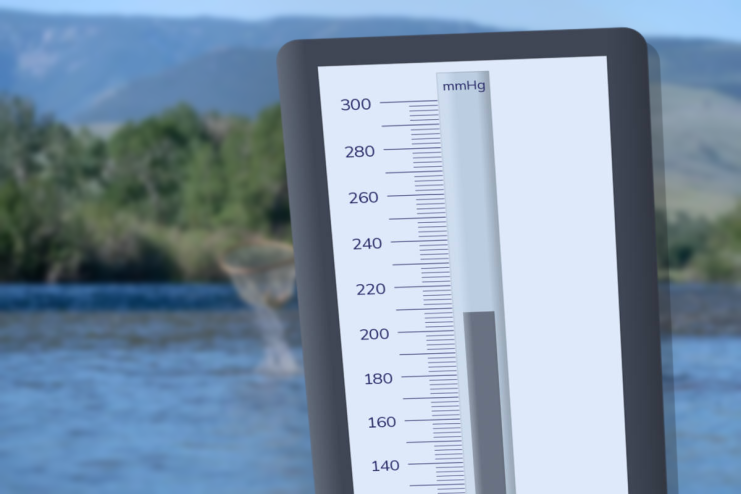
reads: value=208 unit=mmHg
